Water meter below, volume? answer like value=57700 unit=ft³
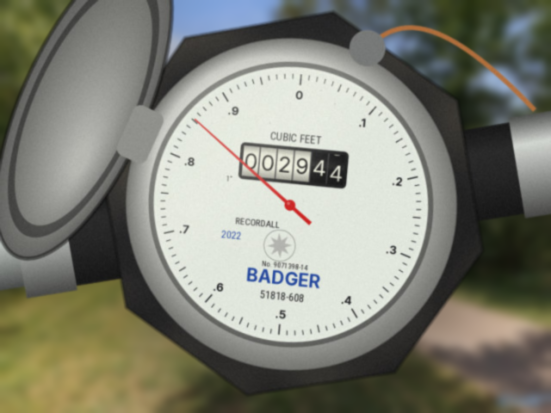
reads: value=2943.85 unit=ft³
